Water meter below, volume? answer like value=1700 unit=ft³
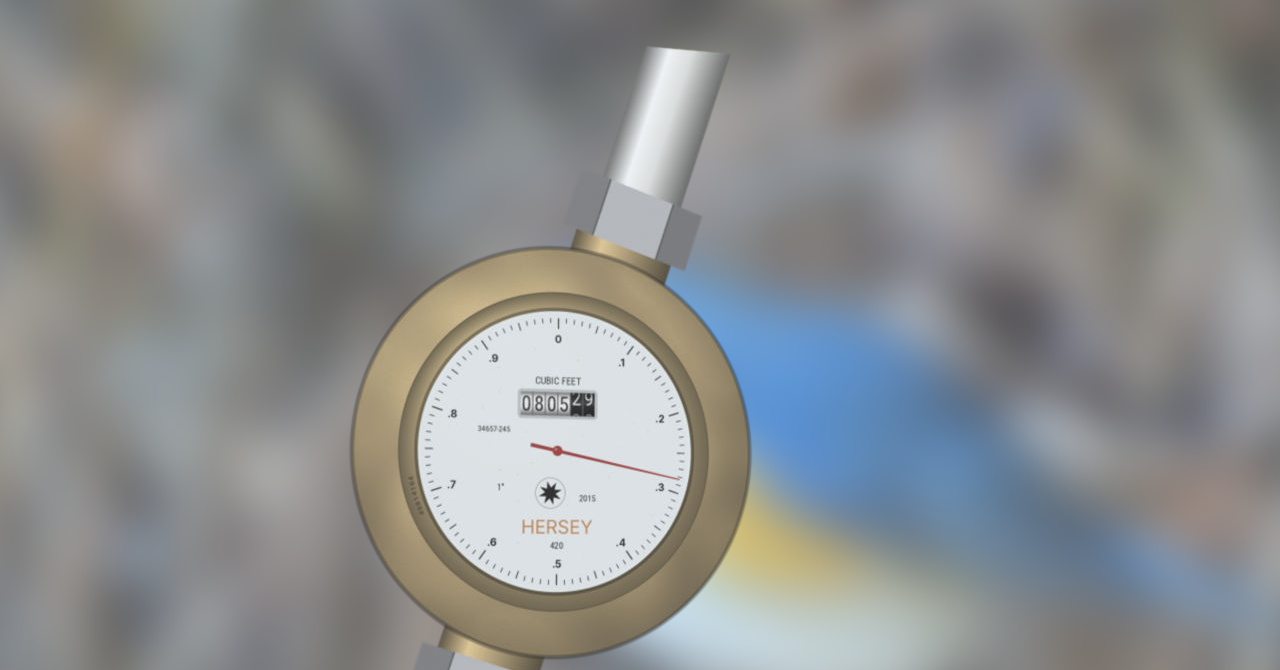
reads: value=80529.28 unit=ft³
